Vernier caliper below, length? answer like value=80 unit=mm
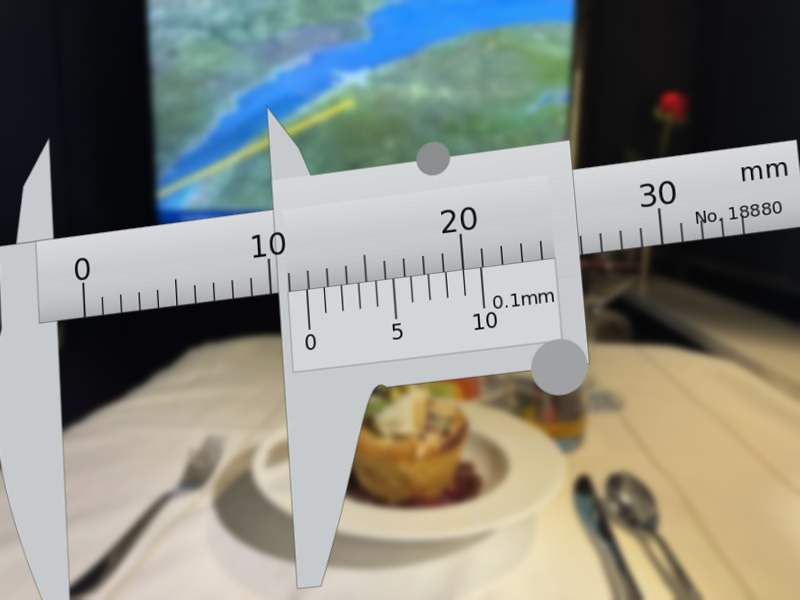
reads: value=11.9 unit=mm
